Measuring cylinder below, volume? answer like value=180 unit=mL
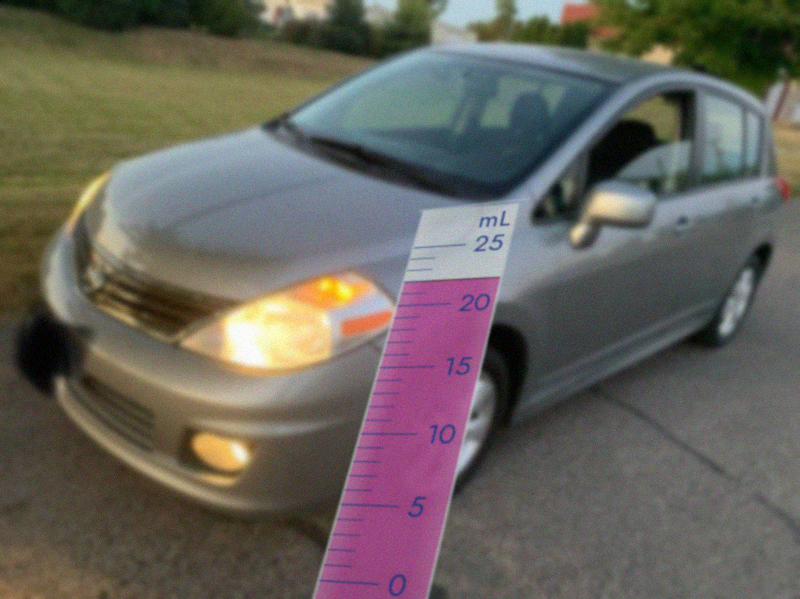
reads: value=22 unit=mL
